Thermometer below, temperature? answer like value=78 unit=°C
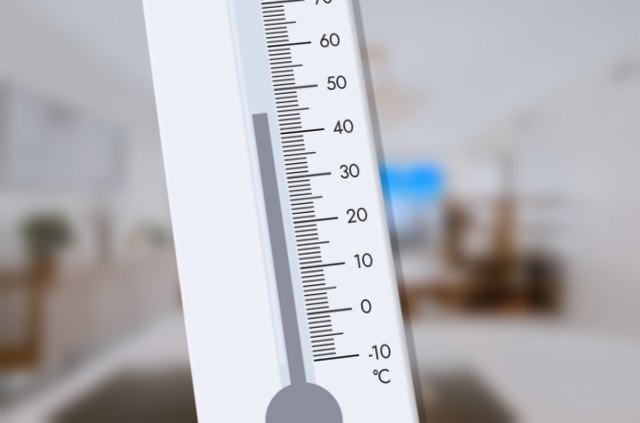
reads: value=45 unit=°C
